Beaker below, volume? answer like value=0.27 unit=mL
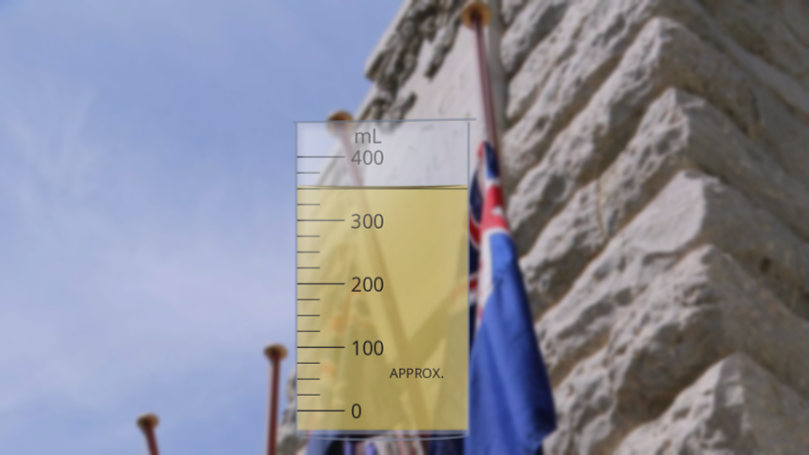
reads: value=350 unit=mL
